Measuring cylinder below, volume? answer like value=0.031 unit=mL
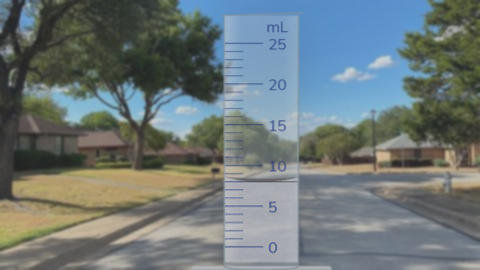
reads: value=8 unit=mL
